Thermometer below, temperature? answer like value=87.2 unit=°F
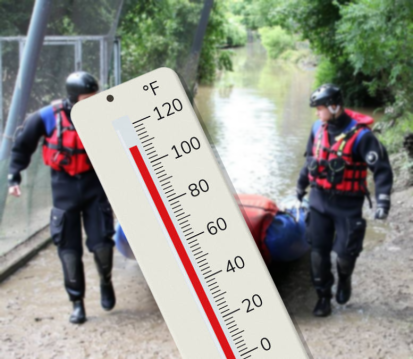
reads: value=110 unit=°F
